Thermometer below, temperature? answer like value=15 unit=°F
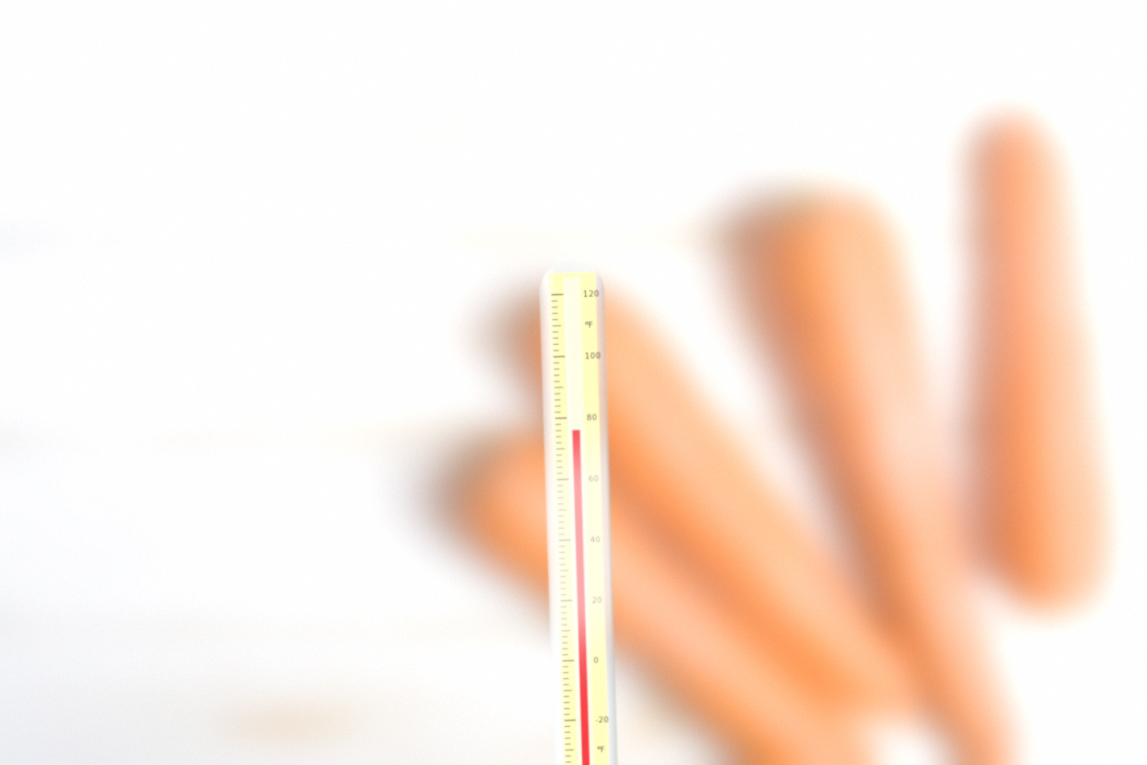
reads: value=76 unit=°F
